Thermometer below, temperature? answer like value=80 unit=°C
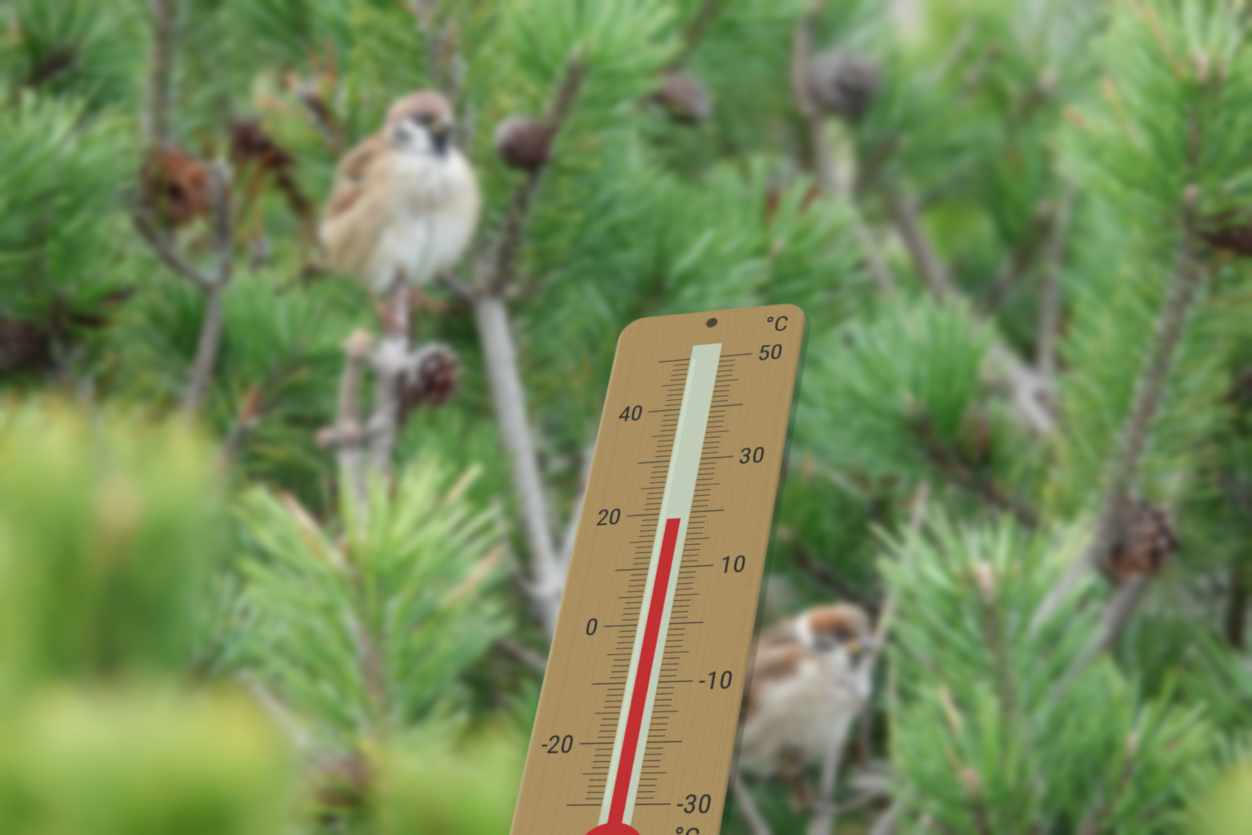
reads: value=19 unit=°C
